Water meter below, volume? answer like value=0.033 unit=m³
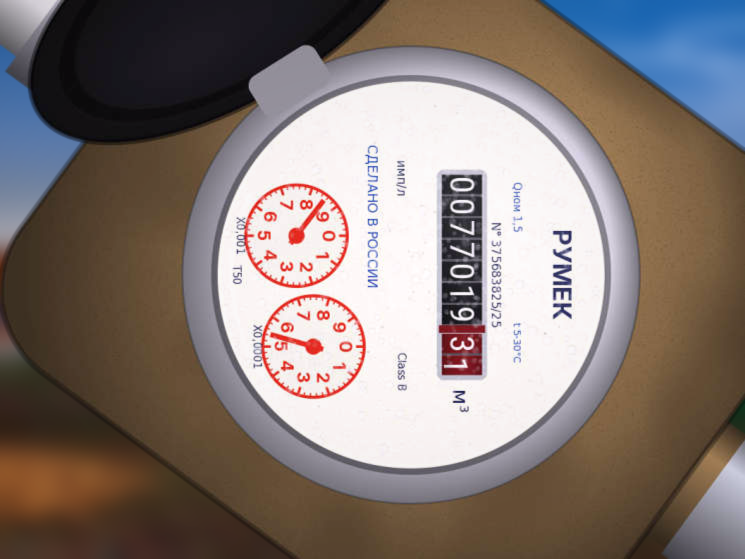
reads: value=77019.3085 unit=m³
